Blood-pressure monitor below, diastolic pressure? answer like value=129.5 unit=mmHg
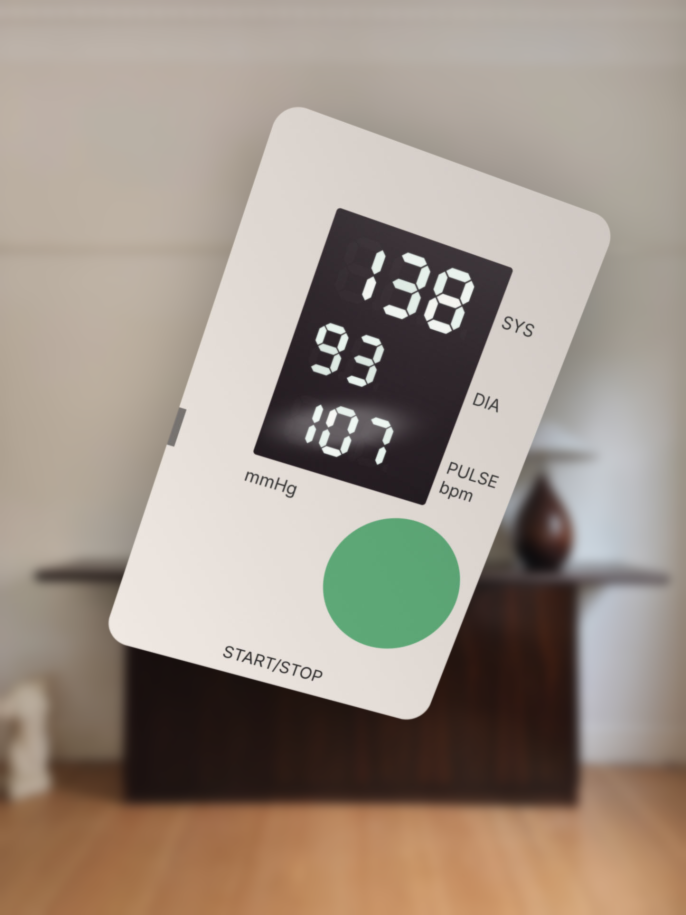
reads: value=93 unit=mmHg
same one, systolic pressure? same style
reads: value=138 unit=mmHg
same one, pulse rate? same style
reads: value=107 unit=bpm
